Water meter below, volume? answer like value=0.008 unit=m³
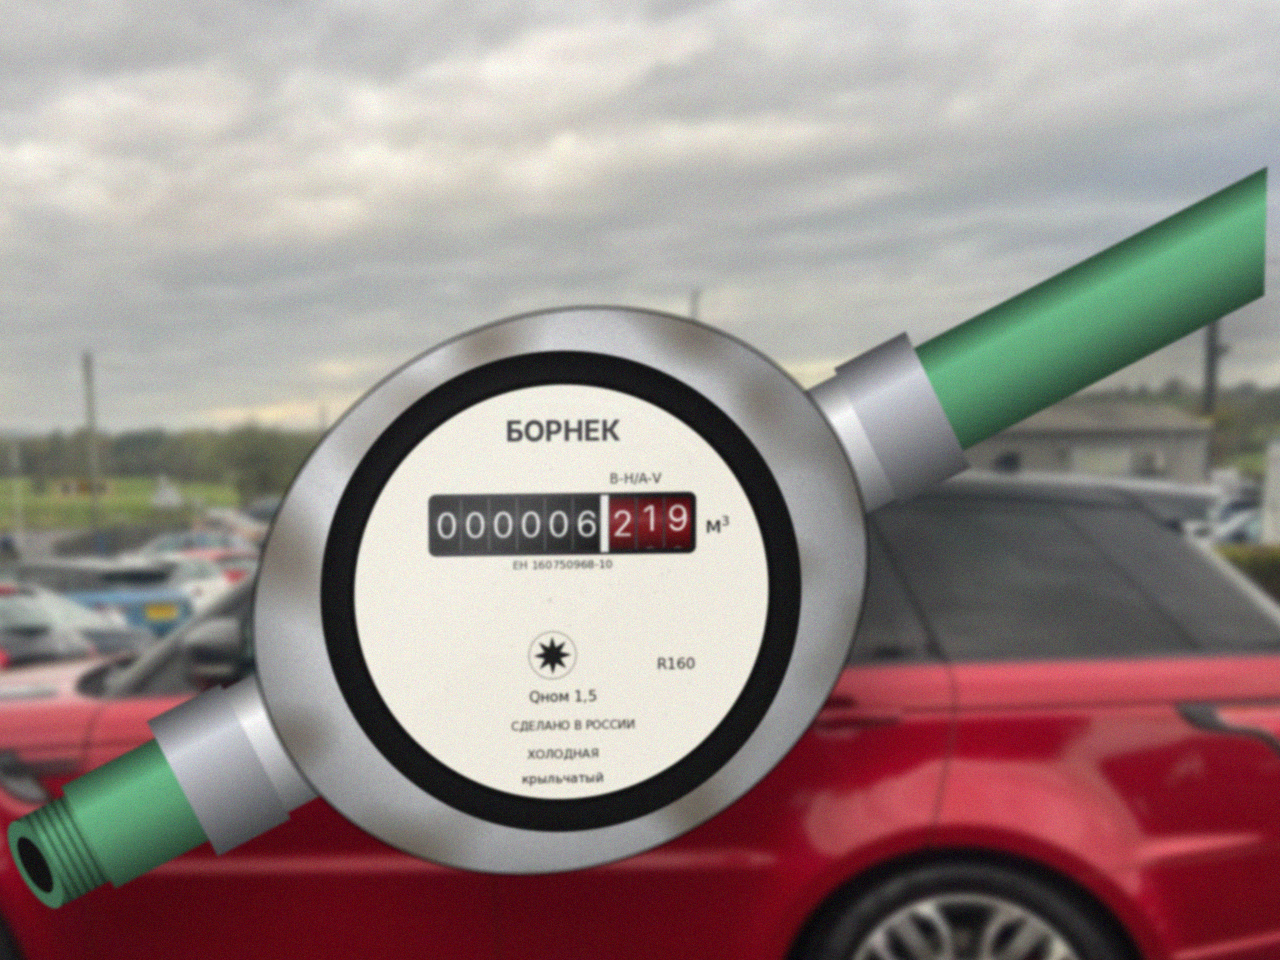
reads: value=6.219 unit=m³
